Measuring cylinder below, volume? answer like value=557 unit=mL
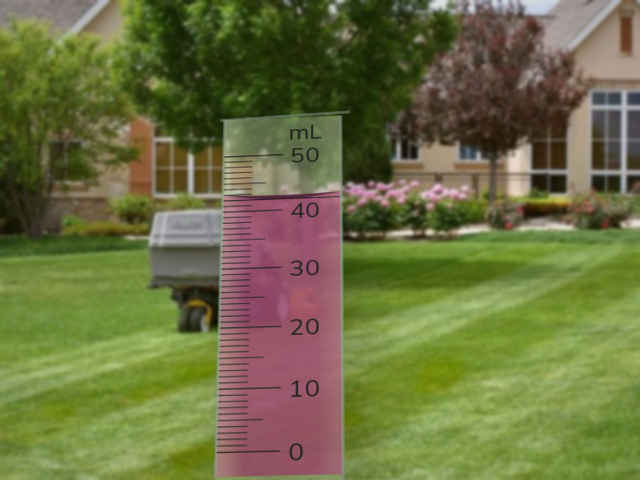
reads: value=42 unit=mL
